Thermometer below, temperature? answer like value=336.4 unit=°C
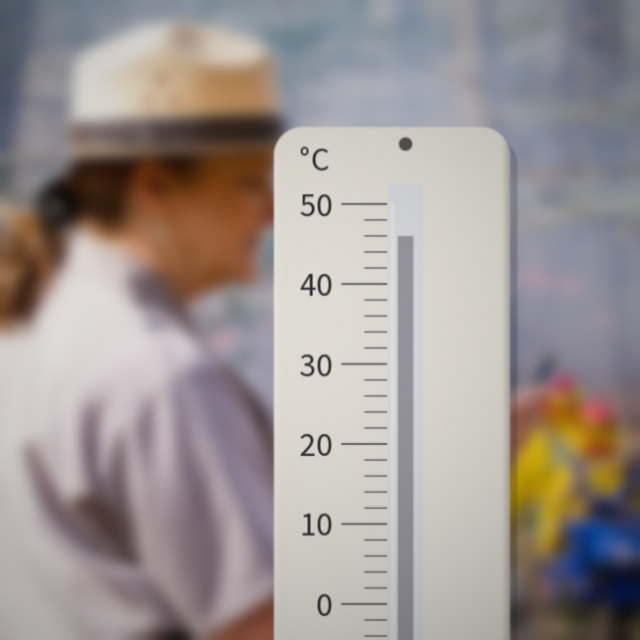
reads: value=46 unit=°C
